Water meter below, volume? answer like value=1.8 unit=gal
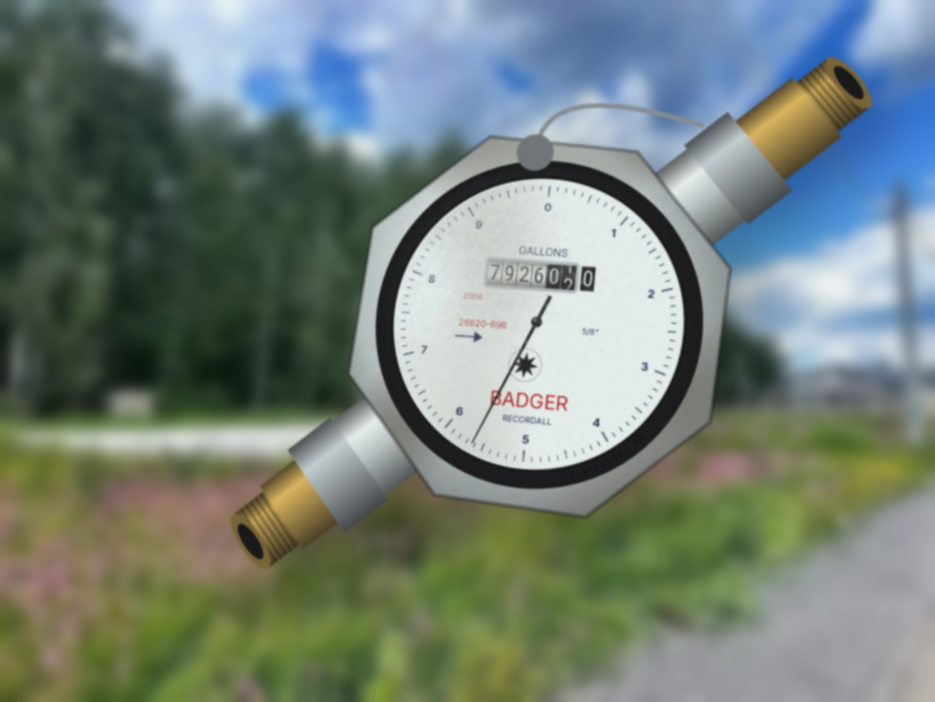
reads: value=7926015.6 unit=gal
